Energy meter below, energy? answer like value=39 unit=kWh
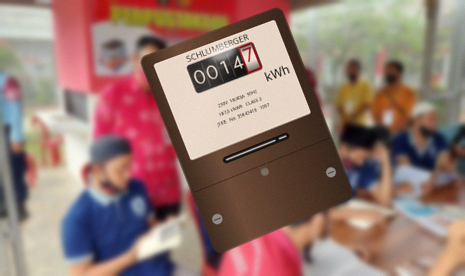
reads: value=14.7 unit=kWh
